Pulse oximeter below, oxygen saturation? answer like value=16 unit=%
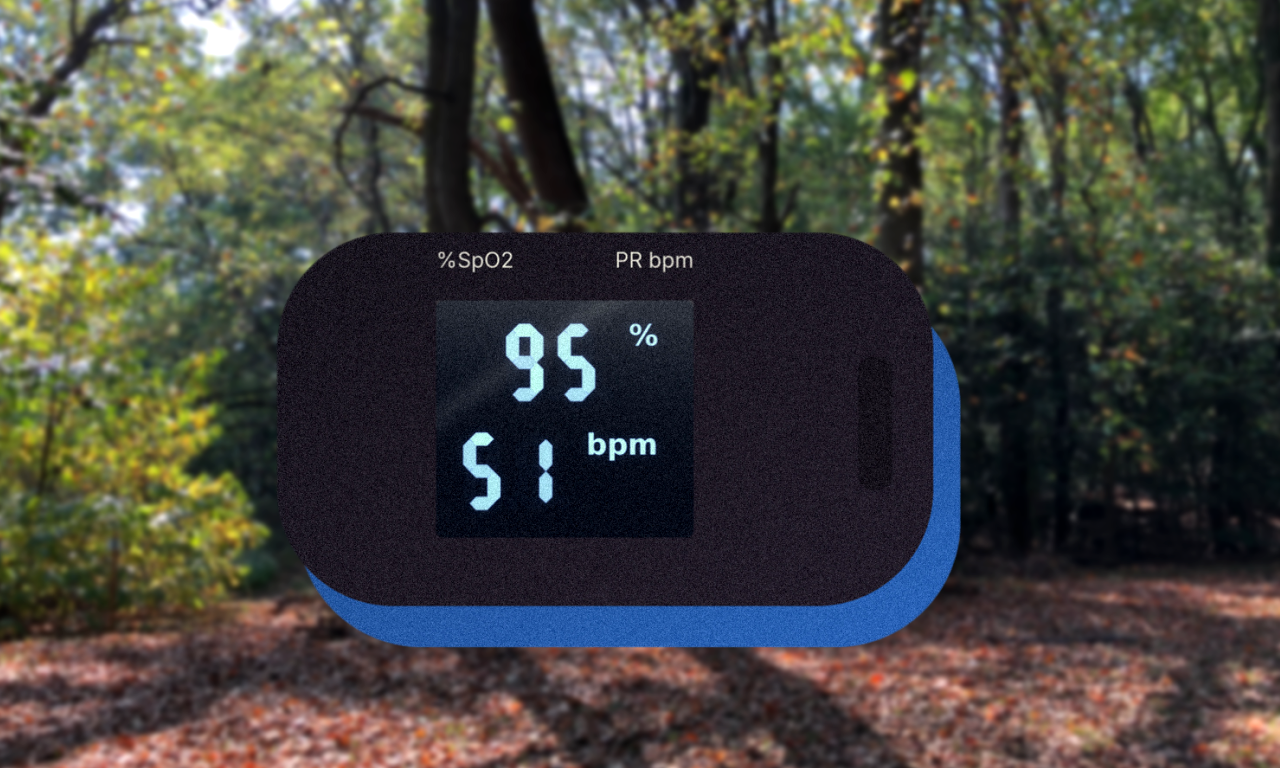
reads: value=95 unit=%
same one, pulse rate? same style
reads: value=51 unit=bpm
